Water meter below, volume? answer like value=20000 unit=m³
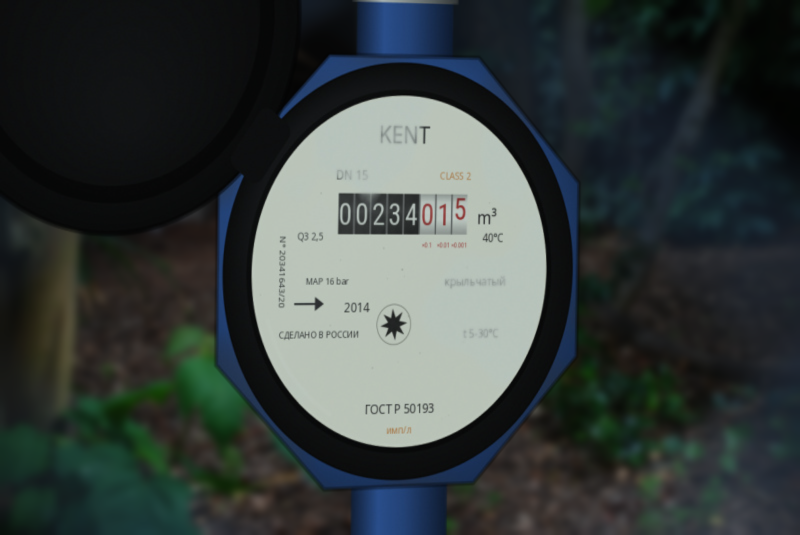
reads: value=234.015 unit=m³
